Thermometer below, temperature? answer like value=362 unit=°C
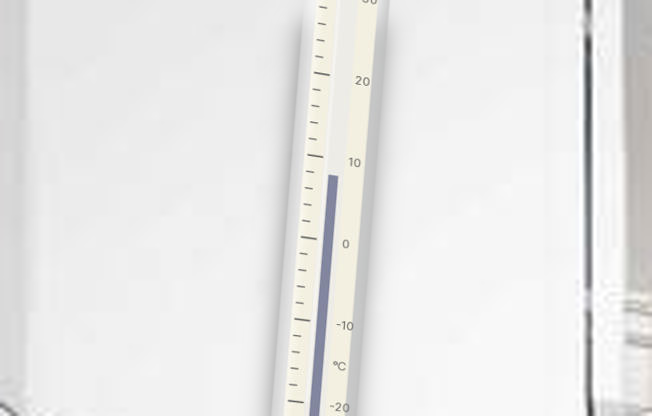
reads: value=8 unit=°C
